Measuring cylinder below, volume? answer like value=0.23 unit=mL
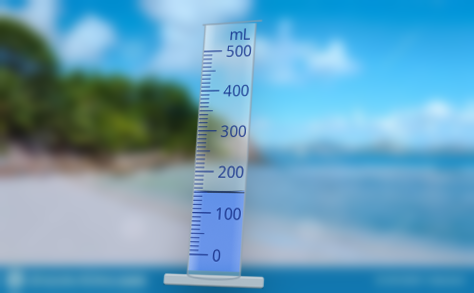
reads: value=150 unit=mL
